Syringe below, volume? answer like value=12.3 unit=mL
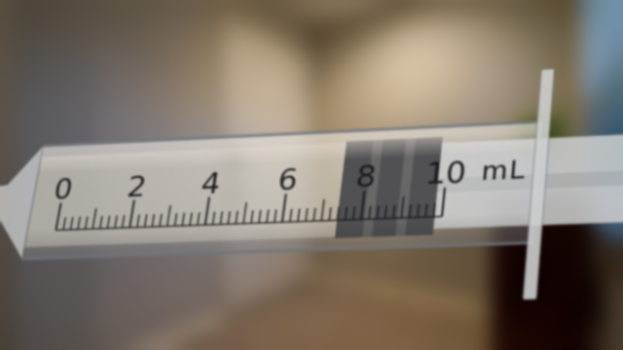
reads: value=7.4 unit=mL
